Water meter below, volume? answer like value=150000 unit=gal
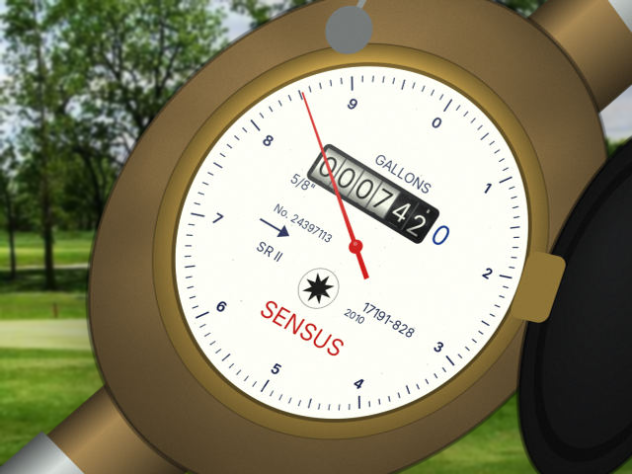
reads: value=7418.5 unit=gal
